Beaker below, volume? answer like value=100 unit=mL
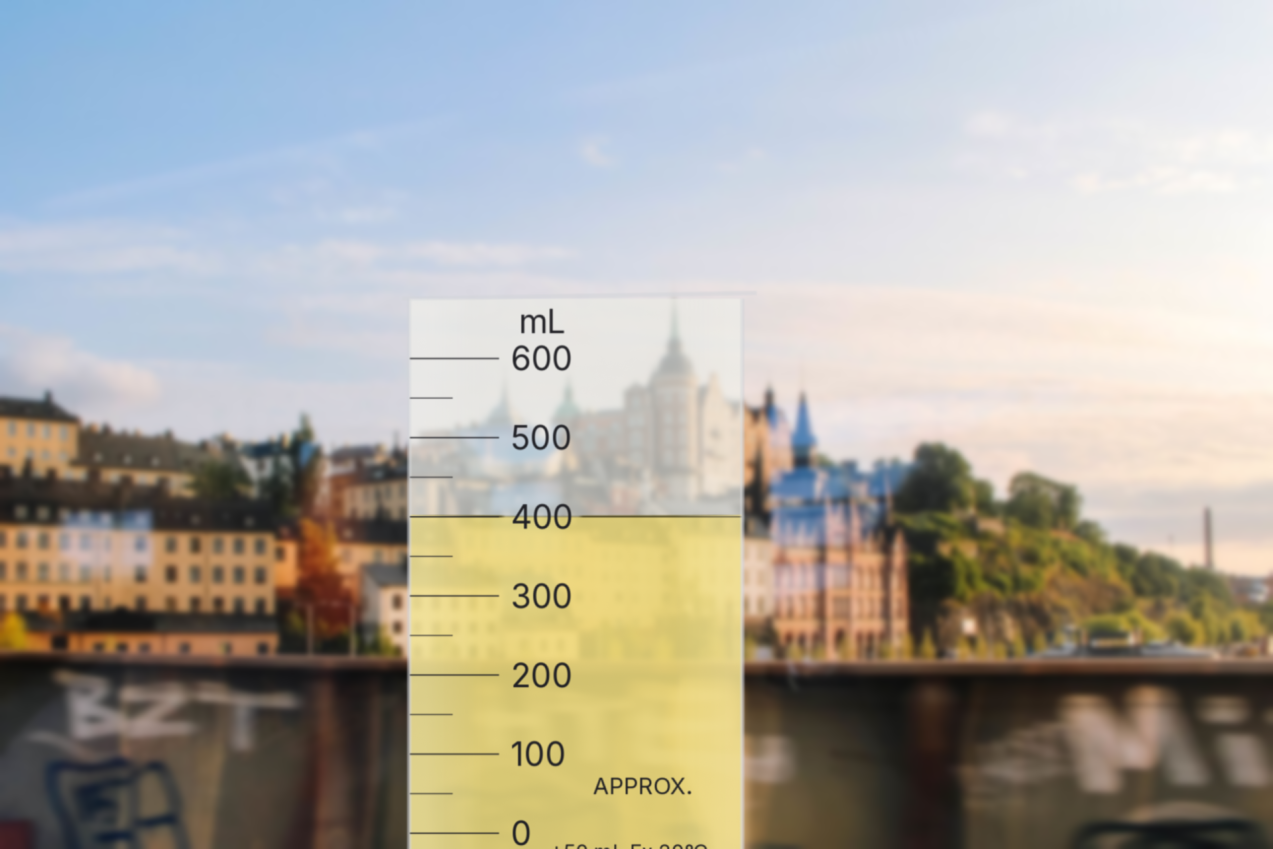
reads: value=400 unit=mL
